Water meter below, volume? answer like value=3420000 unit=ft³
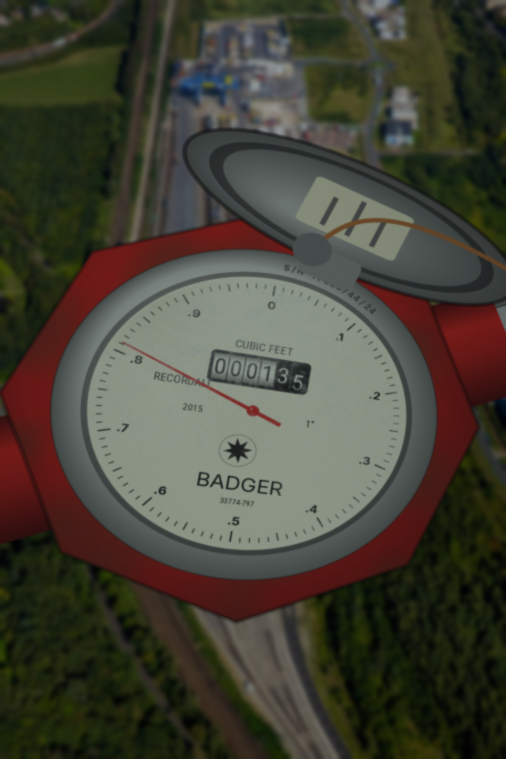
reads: value=134.81 unit=ft³
